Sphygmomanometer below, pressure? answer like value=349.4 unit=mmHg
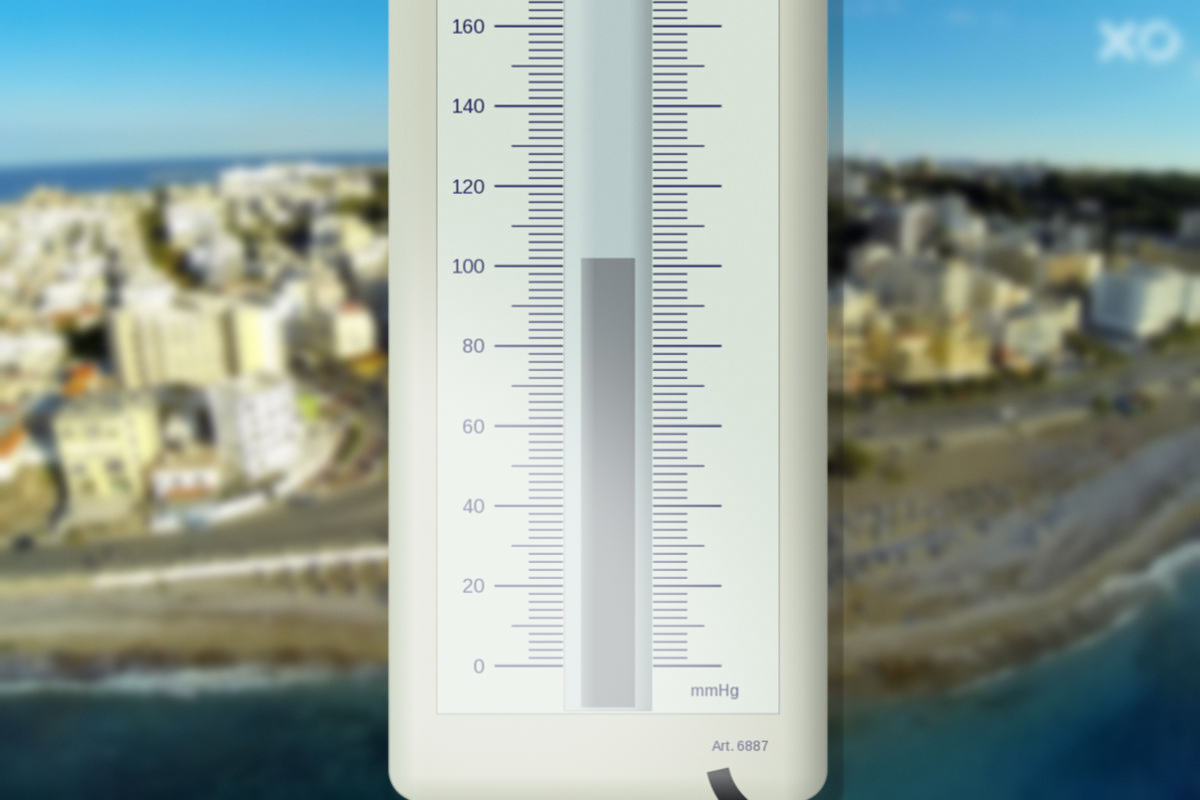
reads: value=102 unit=mmHg
